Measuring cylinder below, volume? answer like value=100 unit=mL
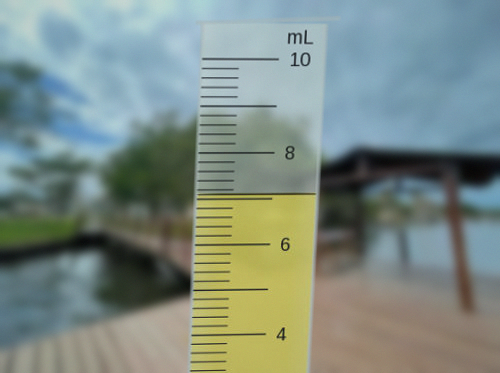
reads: value=7.1 unit=mL
